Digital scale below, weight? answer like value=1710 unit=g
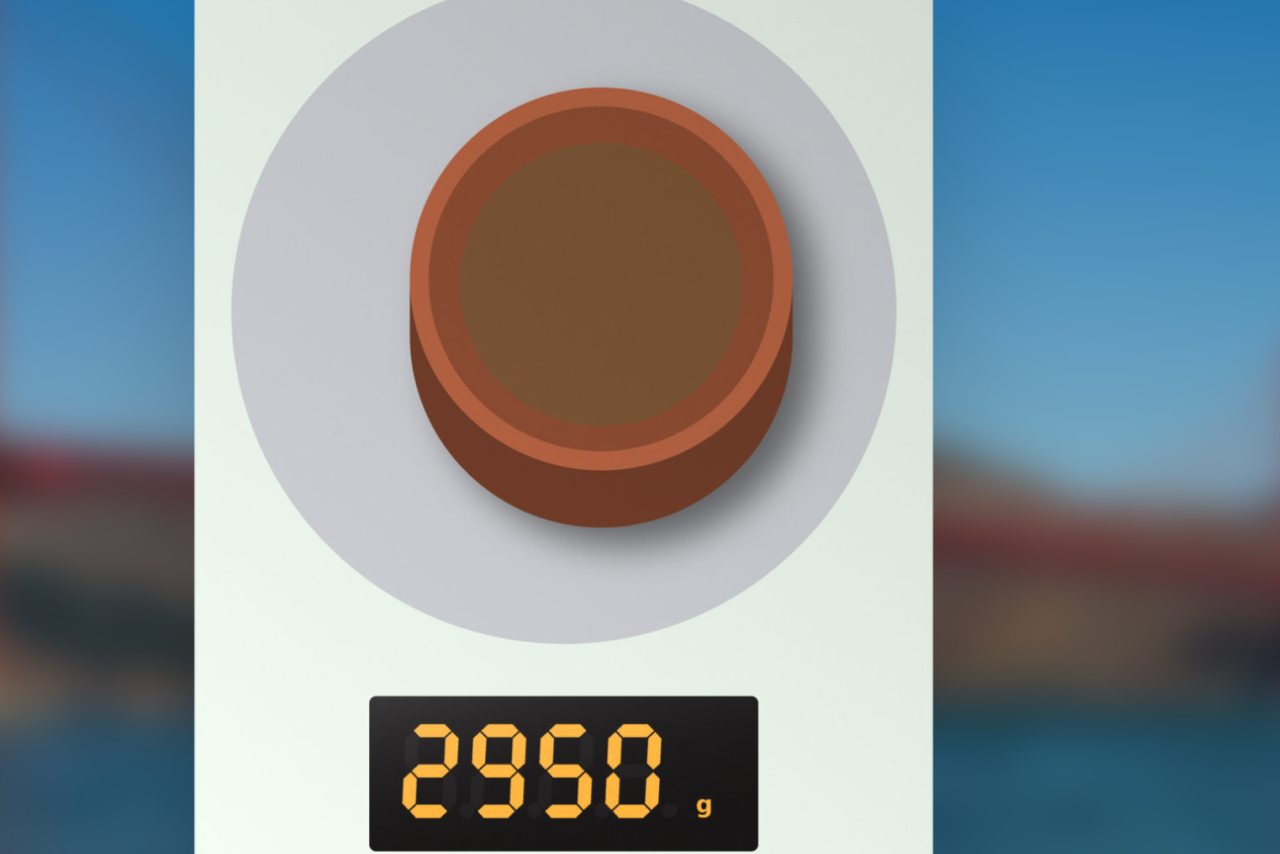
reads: value=2950 unit=g
